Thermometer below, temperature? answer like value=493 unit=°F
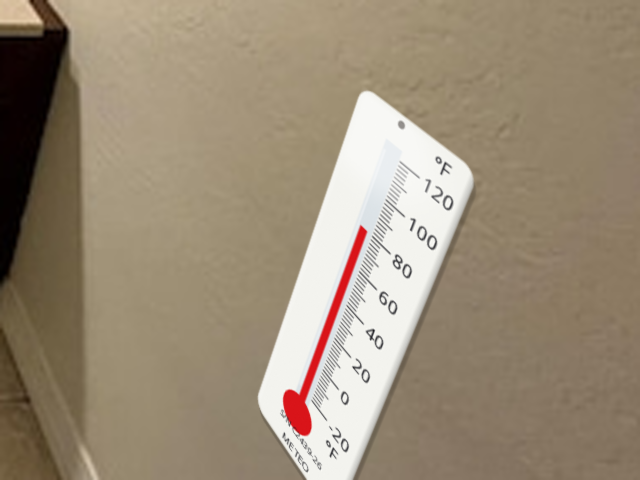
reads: value=80 unit=°F
